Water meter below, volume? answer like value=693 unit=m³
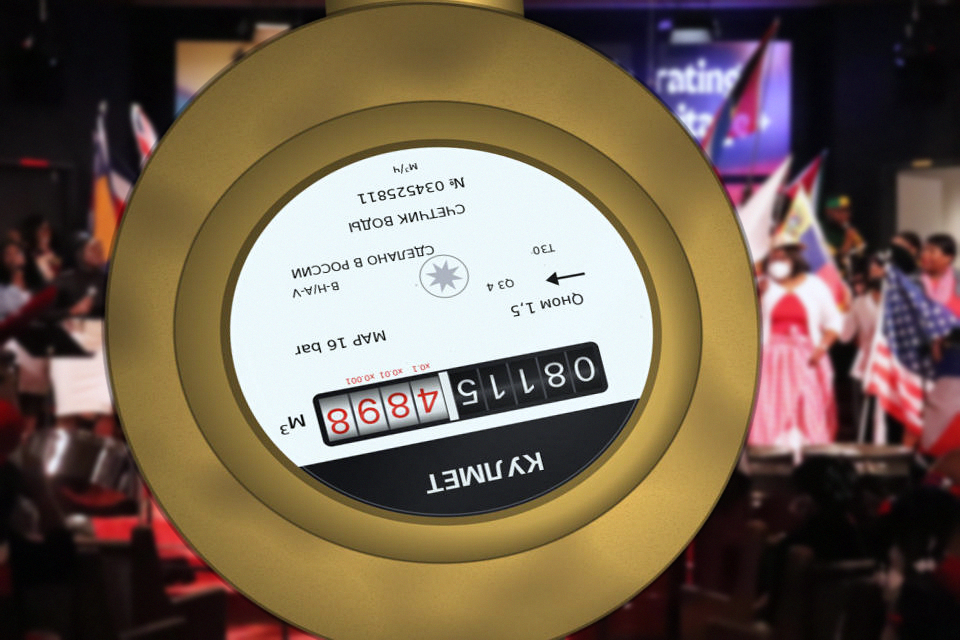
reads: value=8115.4898 unit=m³
